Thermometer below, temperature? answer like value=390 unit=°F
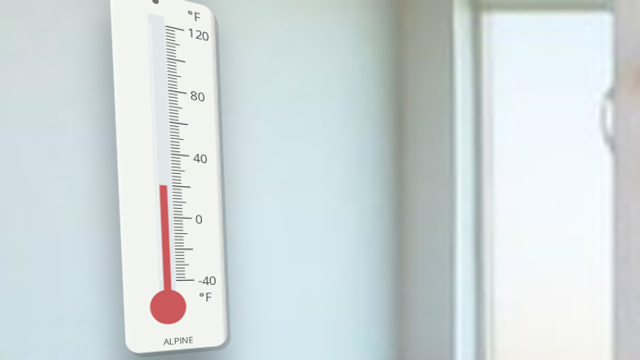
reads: value=20 unit=°F
